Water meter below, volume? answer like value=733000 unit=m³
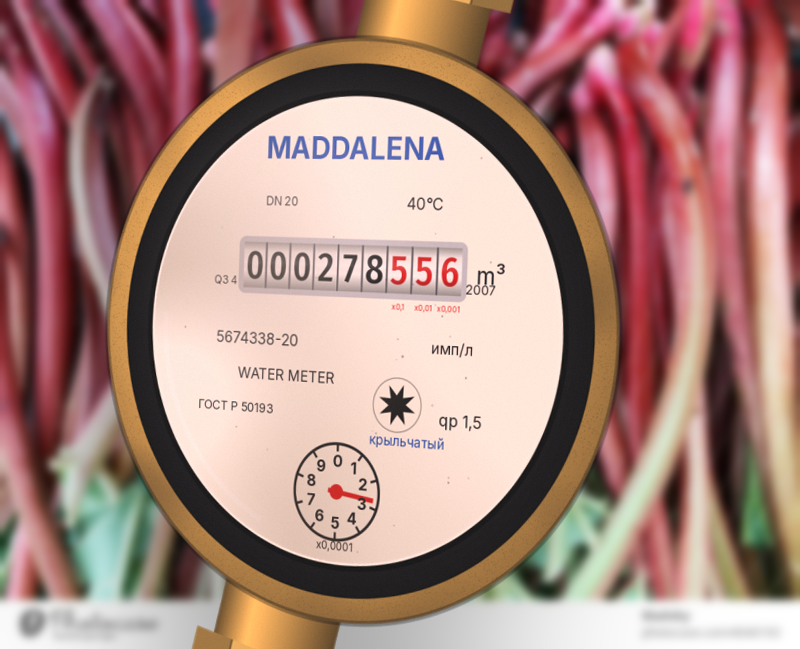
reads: value=278.5562 unit=m³
